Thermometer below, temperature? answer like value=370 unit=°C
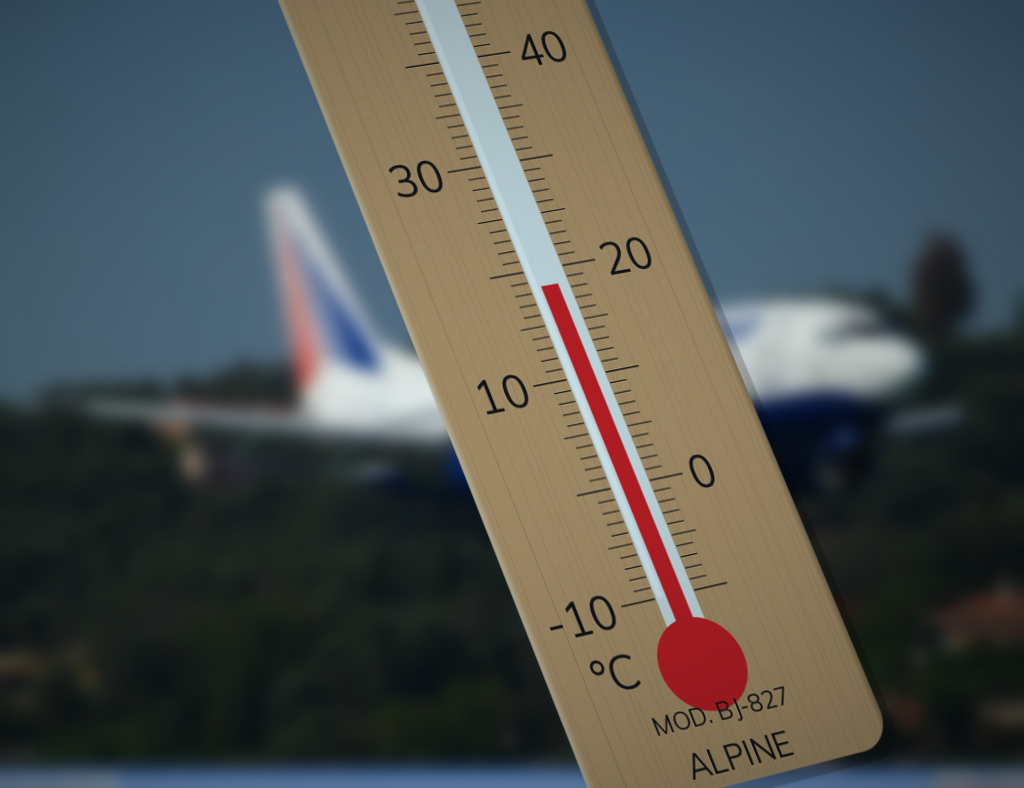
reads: value=18.5 unit=°C
